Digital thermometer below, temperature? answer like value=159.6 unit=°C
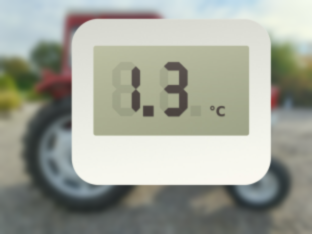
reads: value=1.3 unit=°C
